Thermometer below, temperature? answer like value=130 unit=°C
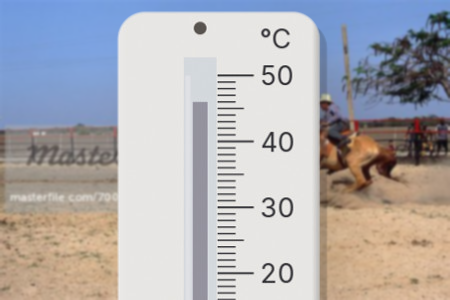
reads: value=46 unit=°C
